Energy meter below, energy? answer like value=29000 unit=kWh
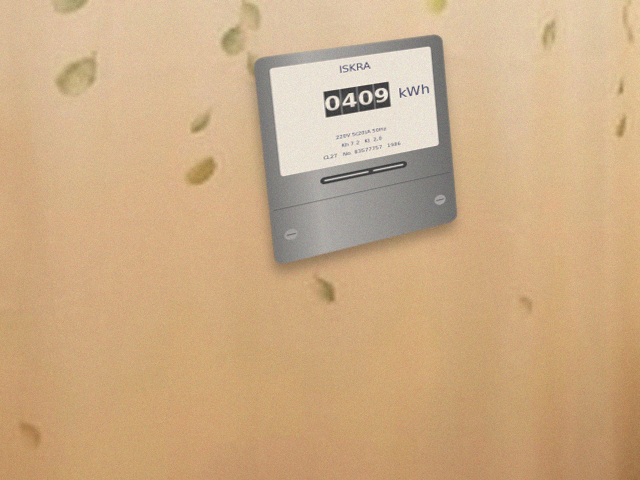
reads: value=409 unit=kWh
